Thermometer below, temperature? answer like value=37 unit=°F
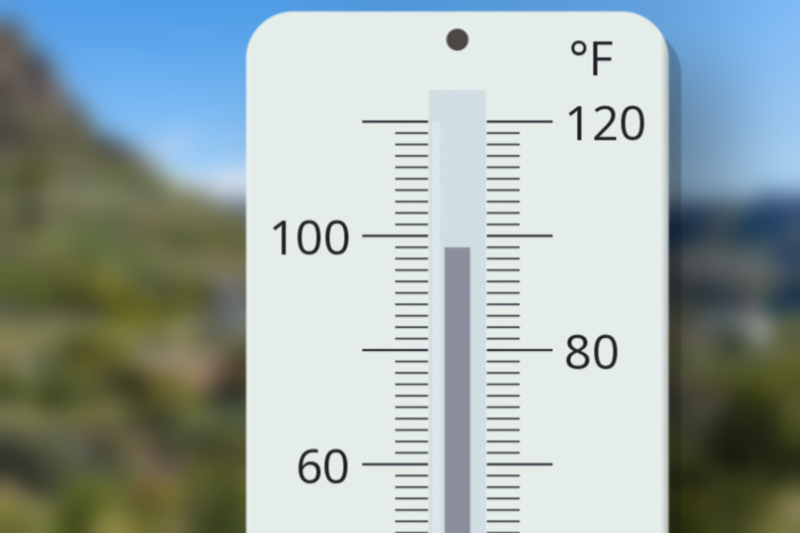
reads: value=98 unit=°F
